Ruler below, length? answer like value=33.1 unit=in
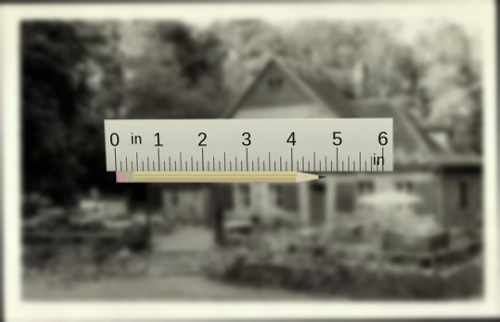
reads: value=4.75 unit=in
